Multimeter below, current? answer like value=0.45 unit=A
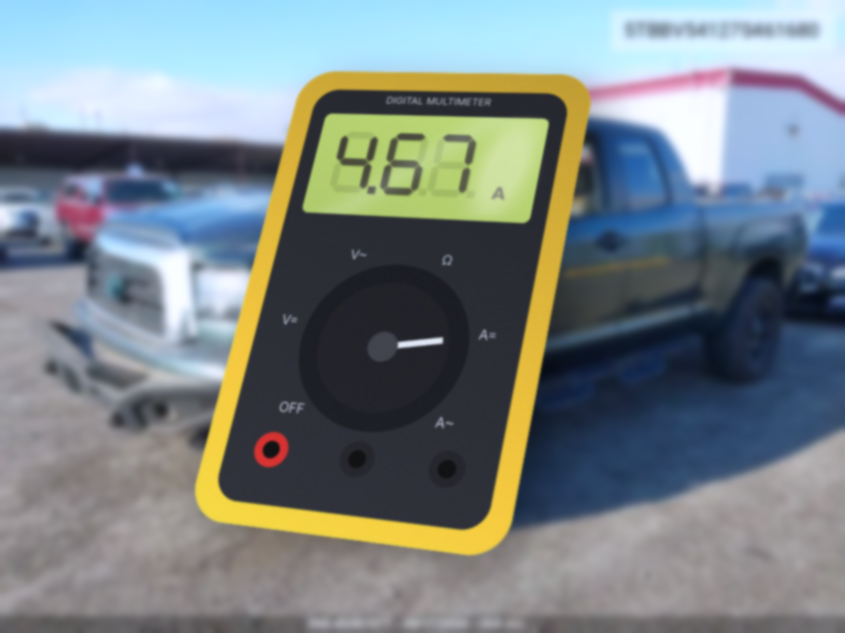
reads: value=4.67 unit=A
